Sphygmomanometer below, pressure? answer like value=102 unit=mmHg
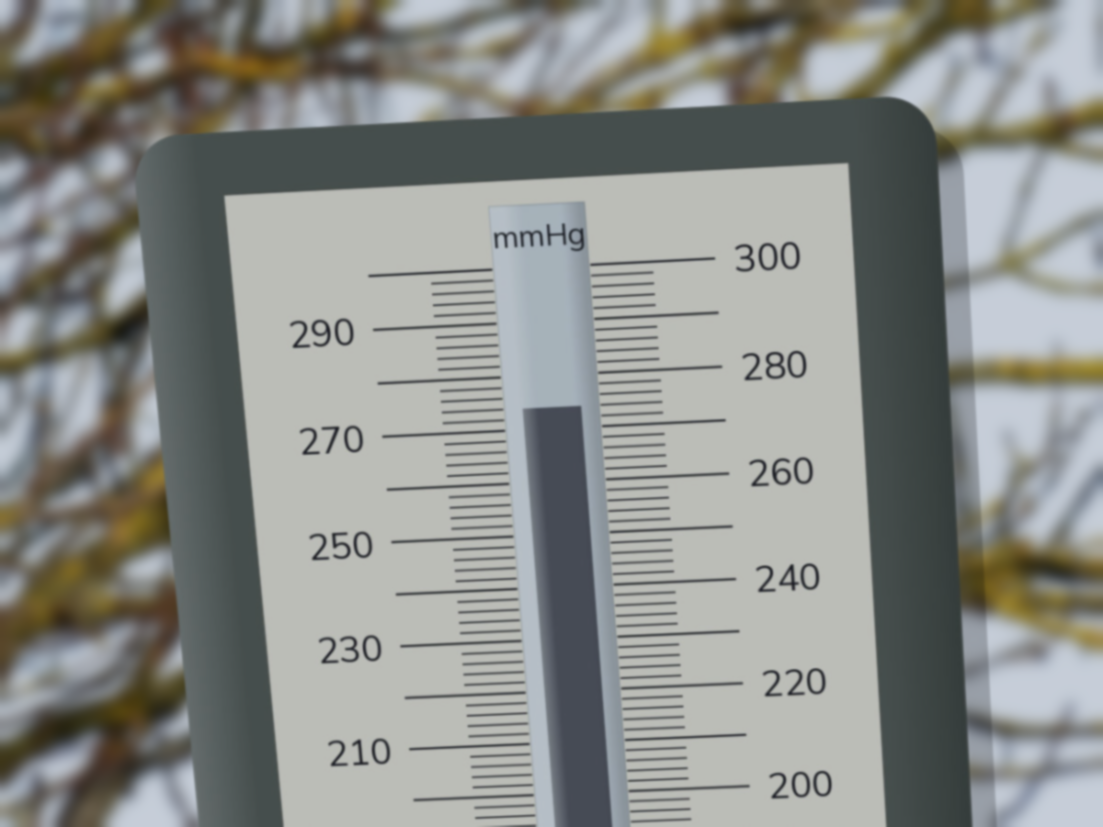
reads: value=274 unit=mmHg
